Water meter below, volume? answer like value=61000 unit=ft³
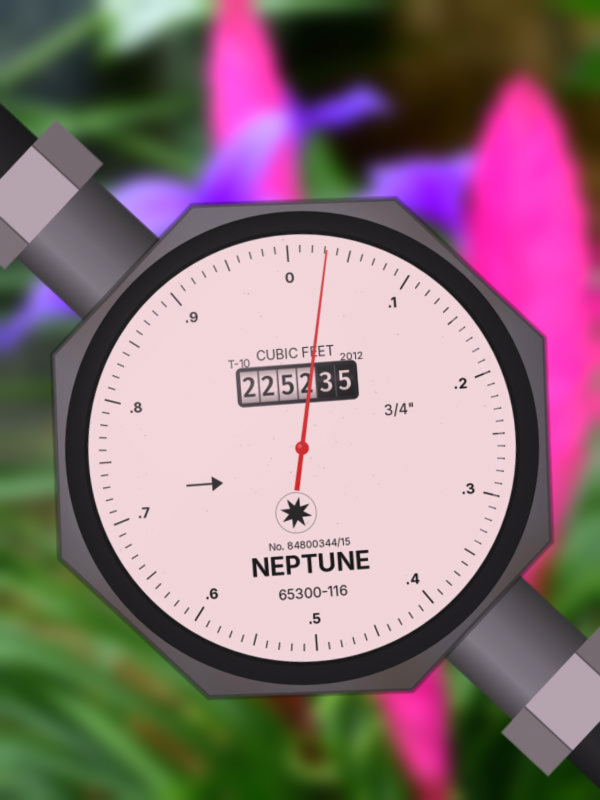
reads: value=225235.03 unit=ft³
